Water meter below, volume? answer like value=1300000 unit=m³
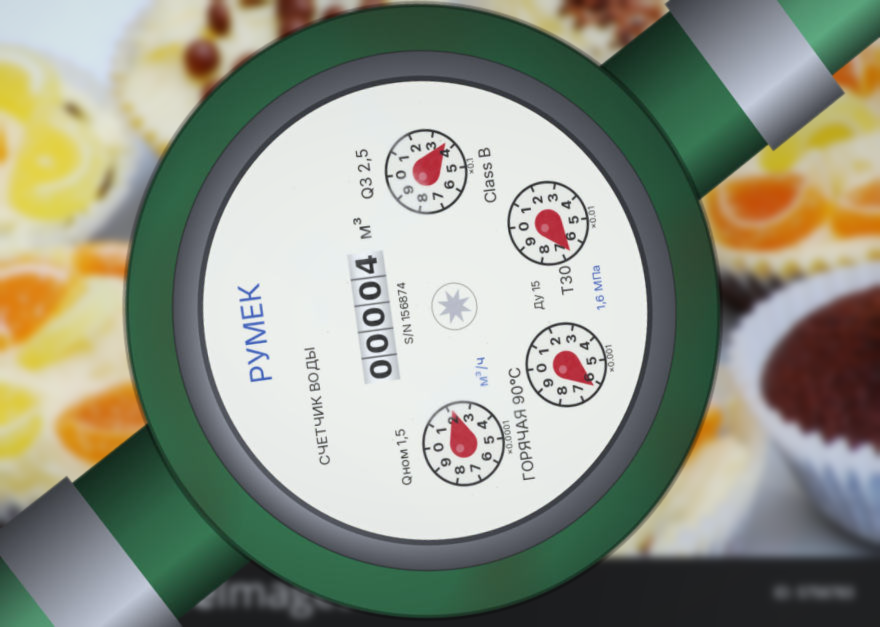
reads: value=4.3662 unit=m³
